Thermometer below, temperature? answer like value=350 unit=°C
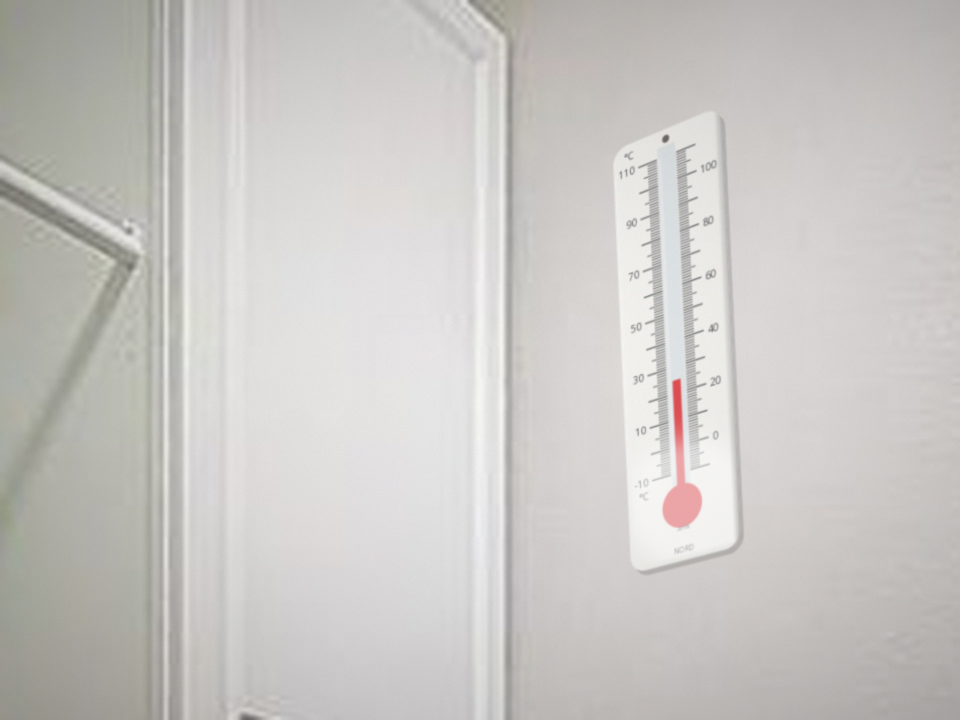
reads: value=25 unit=°C
